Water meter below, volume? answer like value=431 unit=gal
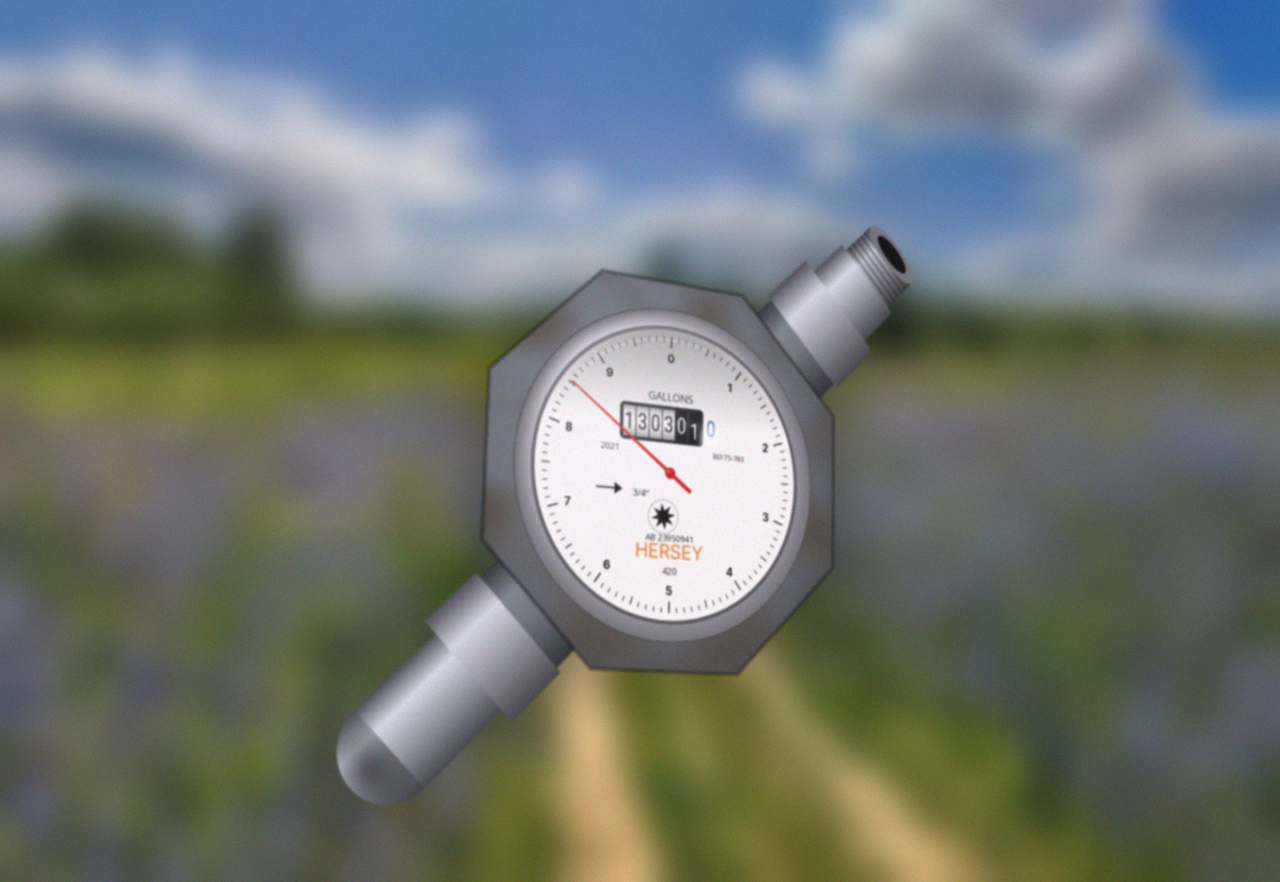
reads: value=1303008.5 unit=gal
